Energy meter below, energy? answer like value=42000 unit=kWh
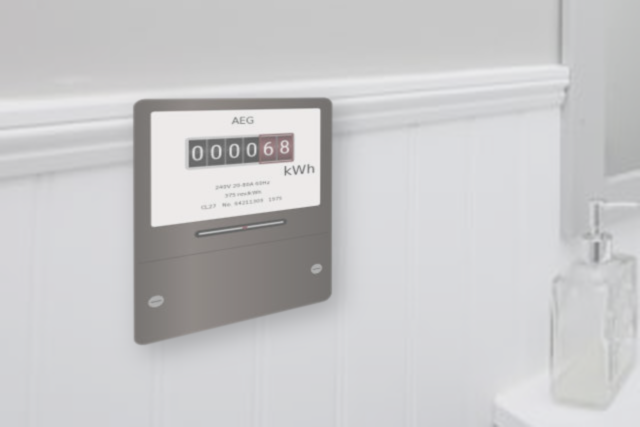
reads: value=0.68 unit=kWh
